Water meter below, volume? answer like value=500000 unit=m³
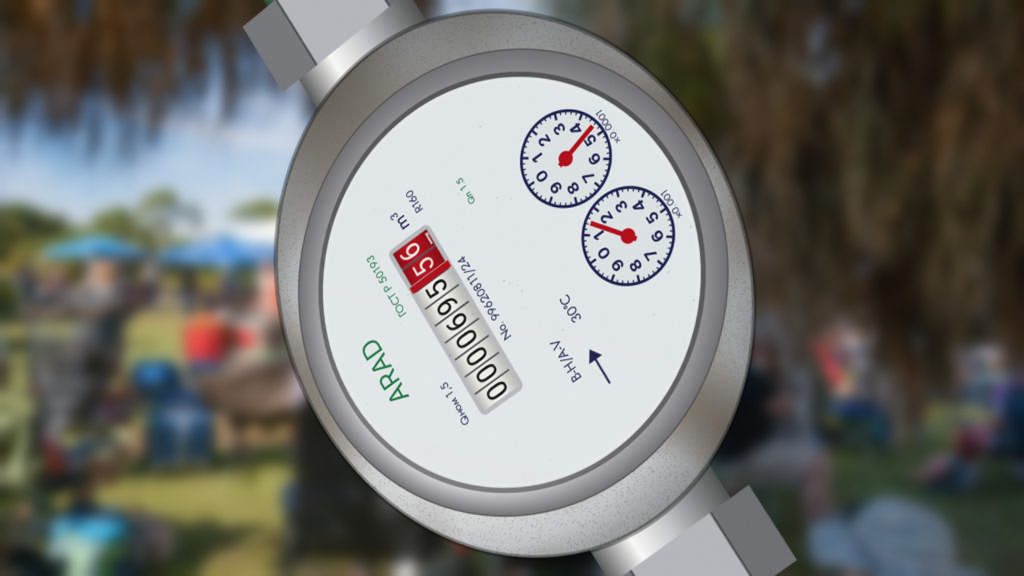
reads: value=695.5614 unit=m³
